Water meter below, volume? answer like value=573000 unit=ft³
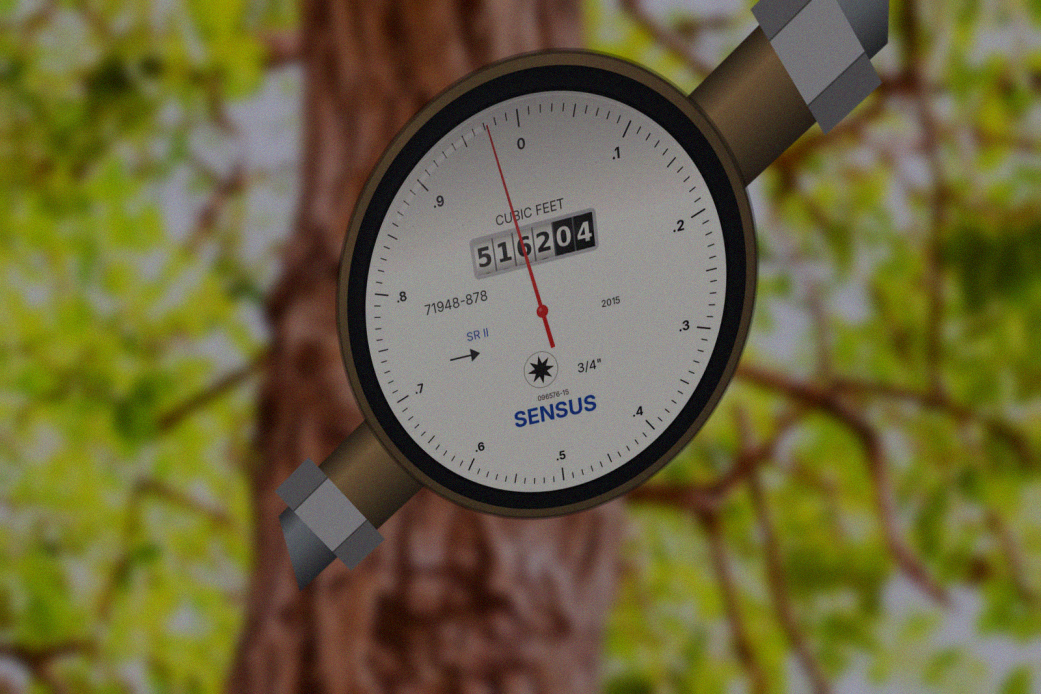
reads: value=516203.97 unit=ft³
